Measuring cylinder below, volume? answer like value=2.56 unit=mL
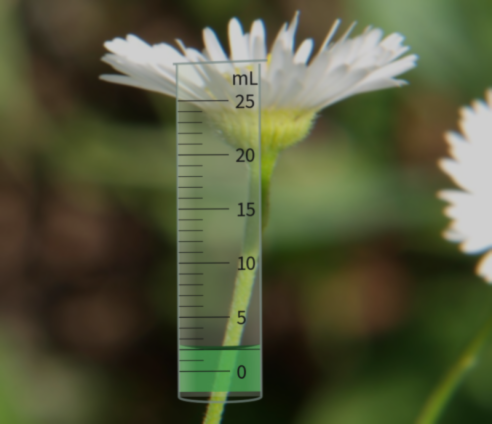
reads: value=2 unit=mL
